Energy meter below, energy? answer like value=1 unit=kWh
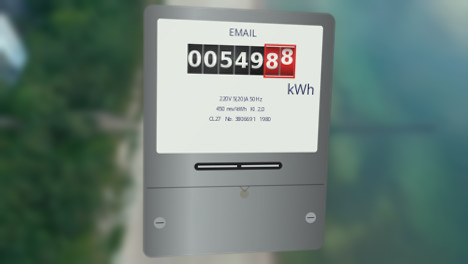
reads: value=549.88 unit=kWh
